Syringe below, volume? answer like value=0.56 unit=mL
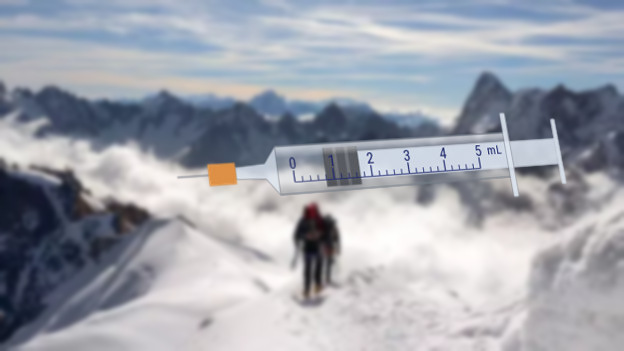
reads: value=0.8 unit=mL
